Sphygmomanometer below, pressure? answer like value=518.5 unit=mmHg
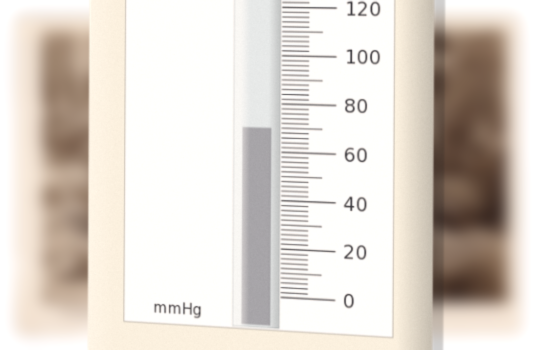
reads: value=70 unit=mmHg
